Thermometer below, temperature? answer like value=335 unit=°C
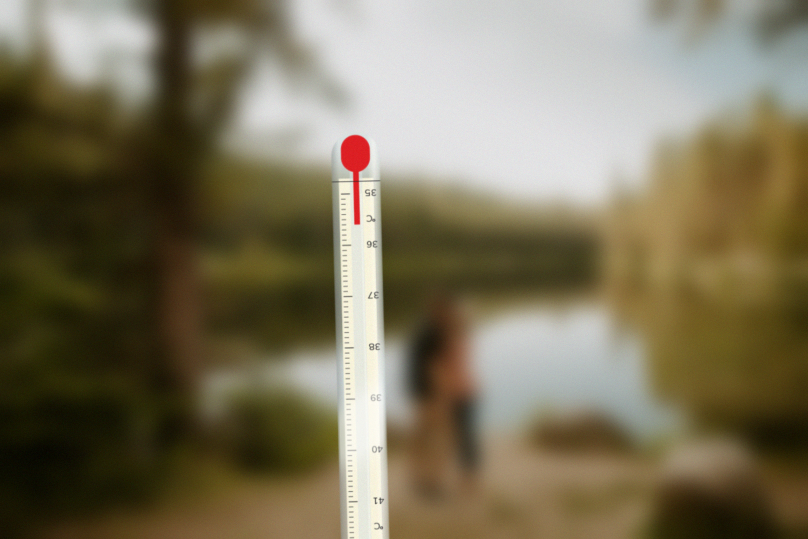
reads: value=35.6 unit=°C
